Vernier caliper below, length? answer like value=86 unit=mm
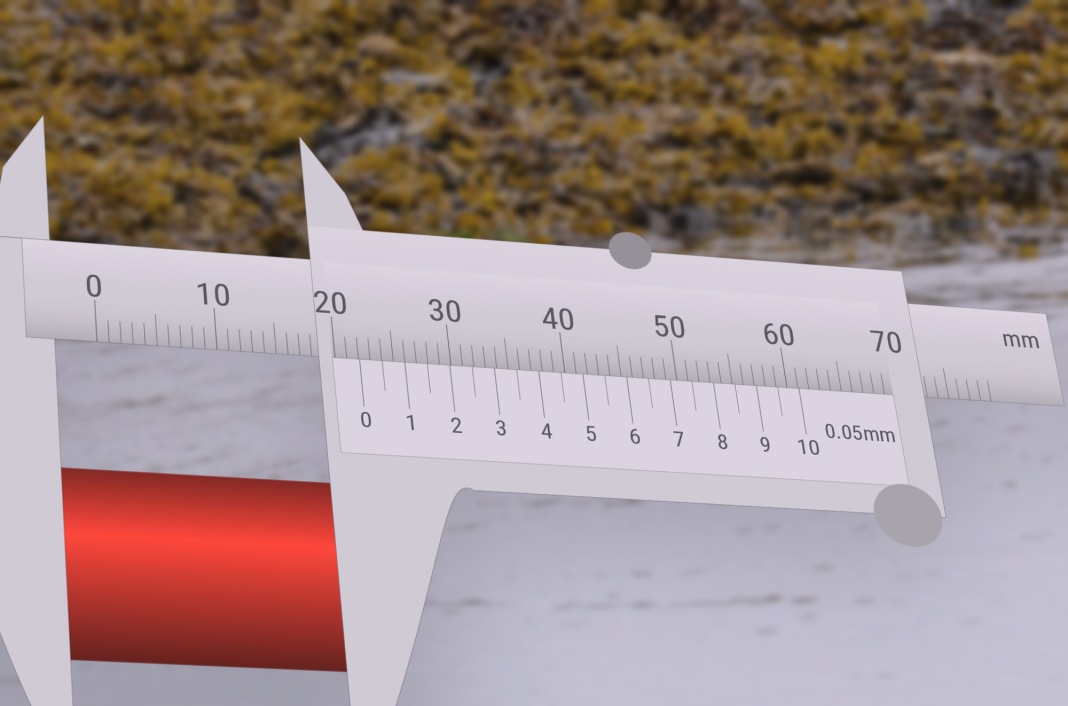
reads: value=22.1 unit=mm
